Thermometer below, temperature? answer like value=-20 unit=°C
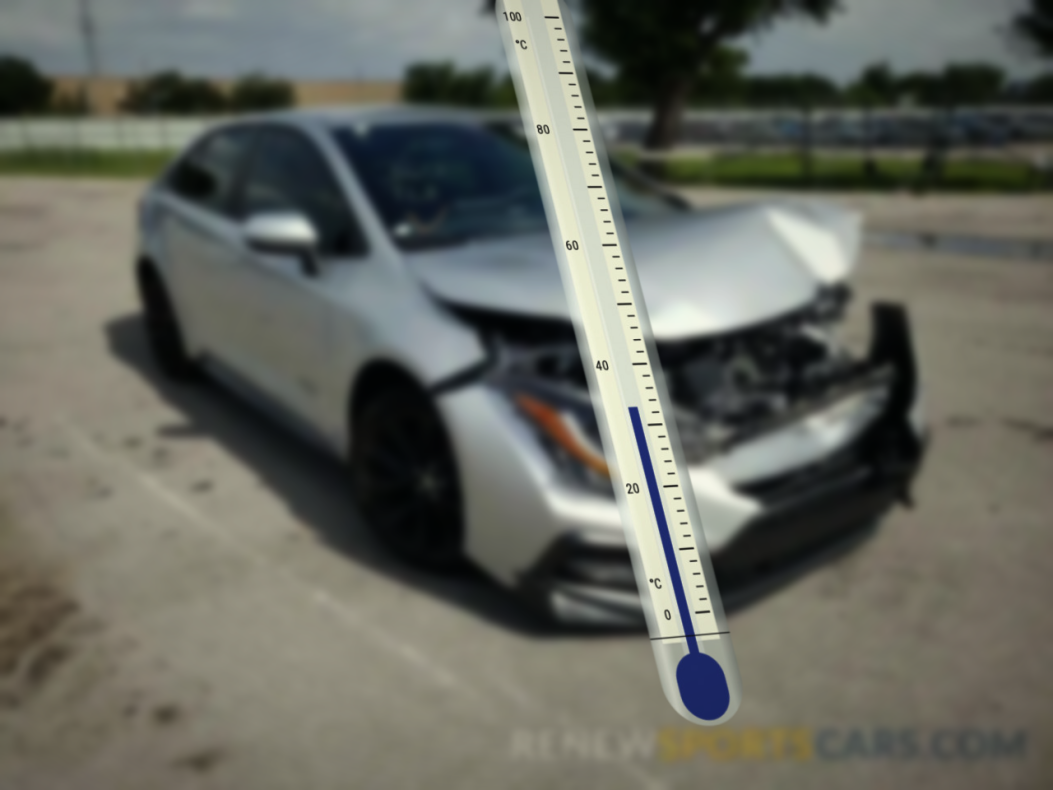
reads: value=33 unit=°C
